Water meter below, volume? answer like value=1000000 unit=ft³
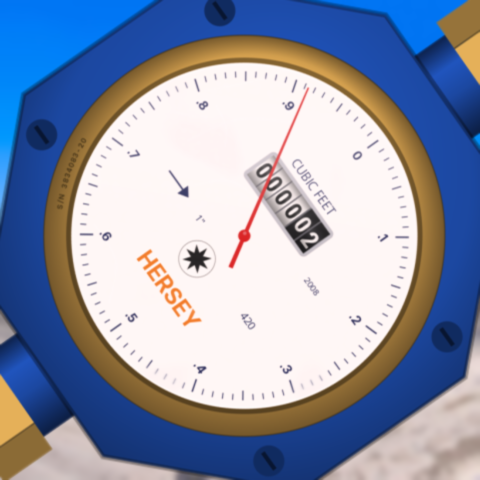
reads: value=1.91 unit=ft³
